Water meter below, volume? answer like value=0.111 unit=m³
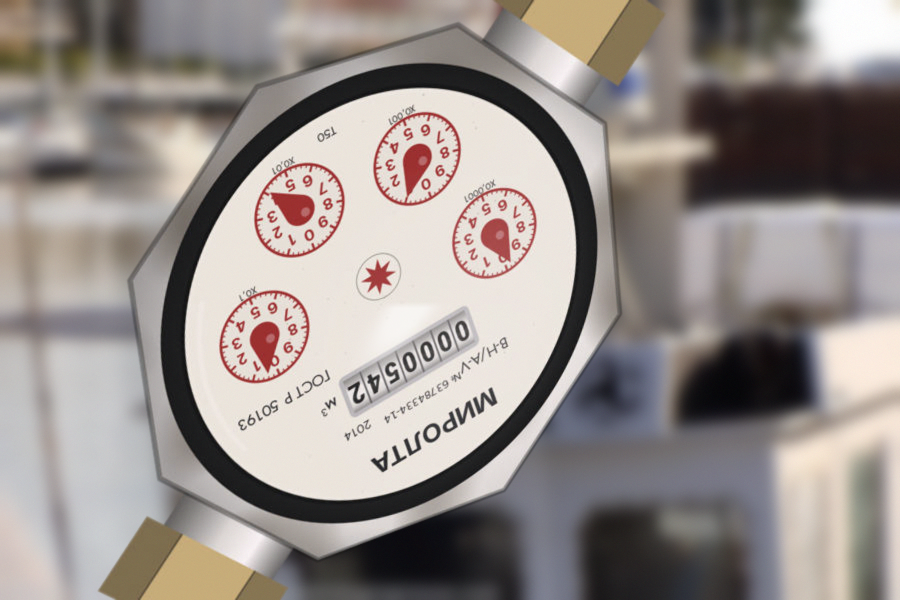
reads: value=542.0409 unit=m³
